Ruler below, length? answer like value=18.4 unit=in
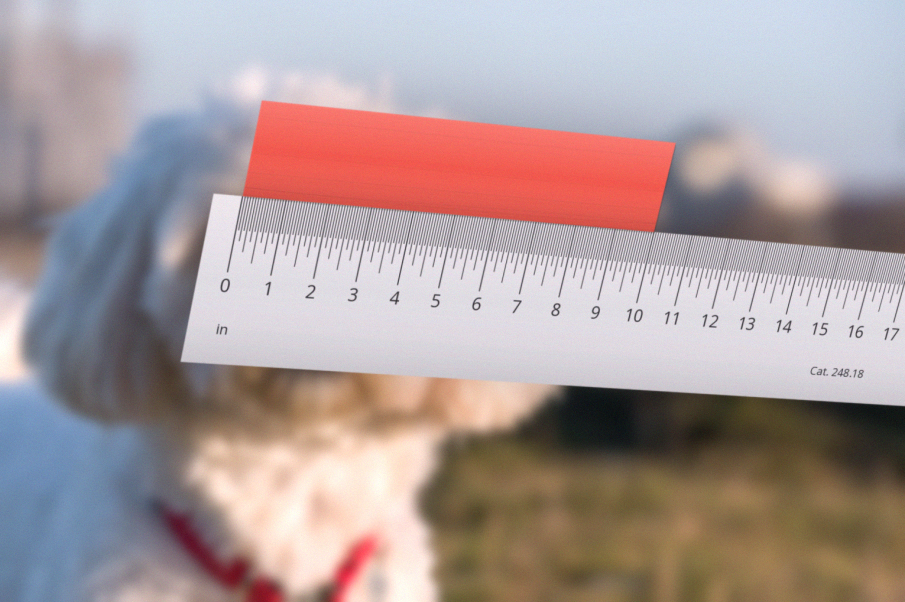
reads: value=10 unit=in
